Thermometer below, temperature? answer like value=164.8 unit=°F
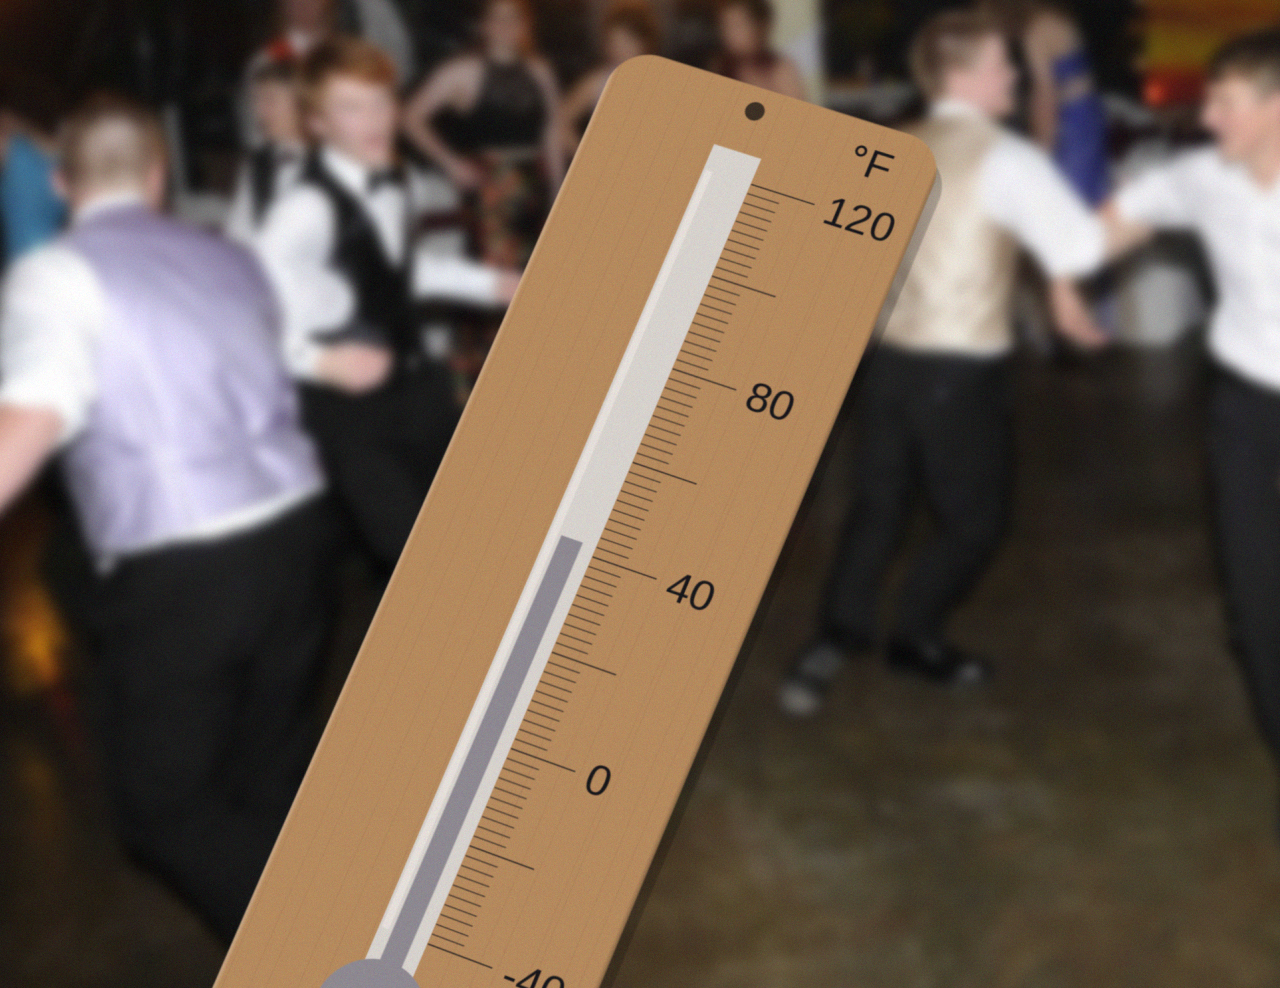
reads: value=42 unit=°F
